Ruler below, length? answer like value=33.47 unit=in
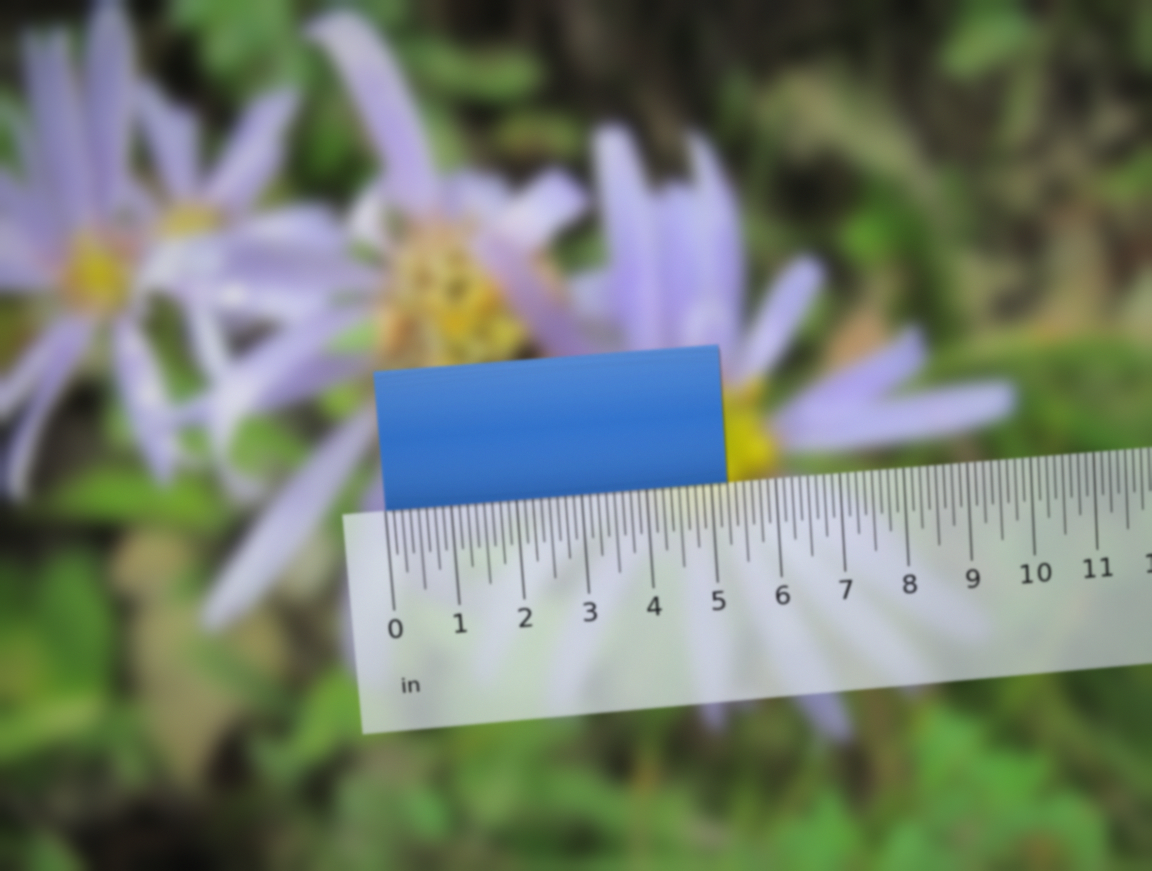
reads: value=5.25 unit=in
